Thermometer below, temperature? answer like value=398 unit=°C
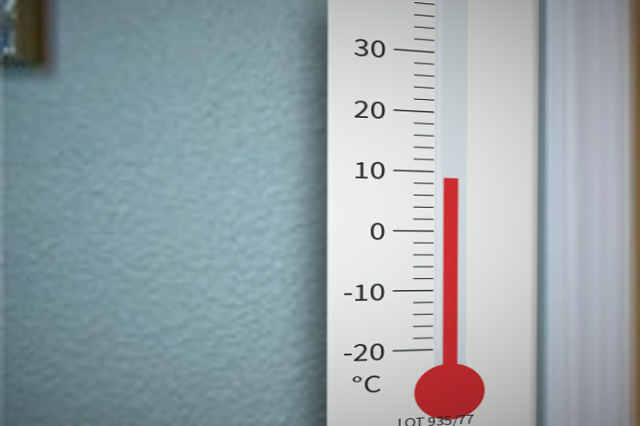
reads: value=9 unit=°C
